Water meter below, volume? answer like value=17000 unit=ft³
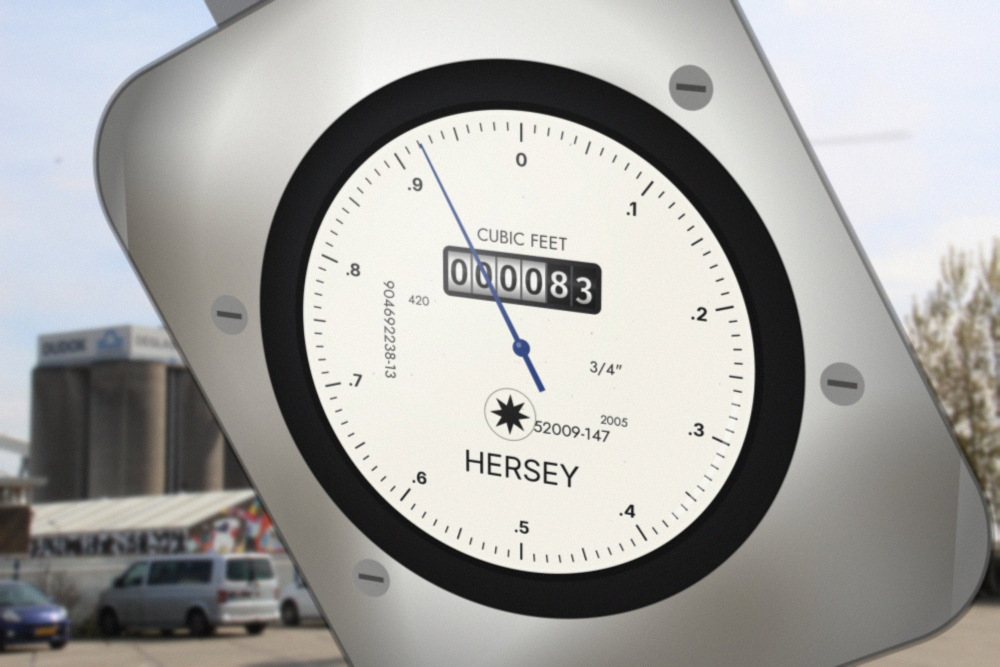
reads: value=82.92 unit=ft³
